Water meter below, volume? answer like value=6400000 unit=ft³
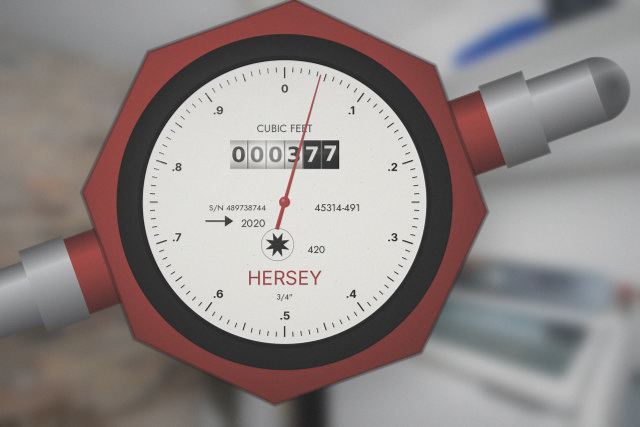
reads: value=377.04 unit=ft³
